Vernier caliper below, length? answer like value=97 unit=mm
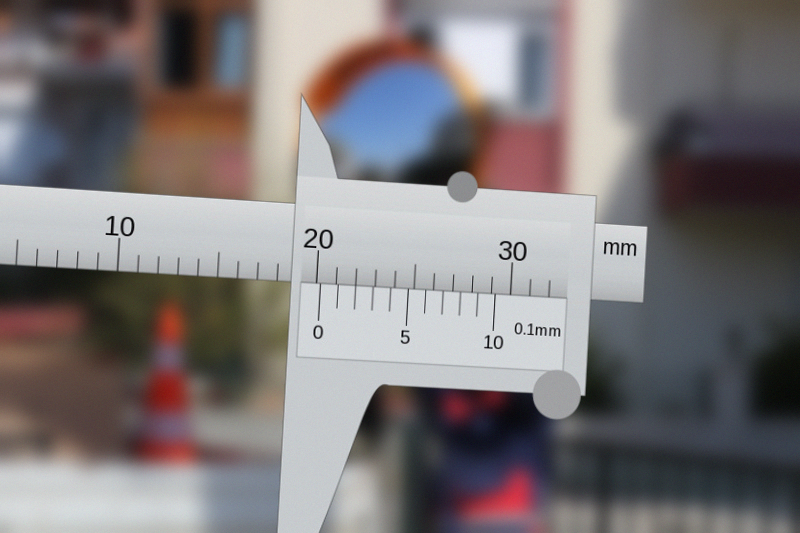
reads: value=20.2 unit=mm
